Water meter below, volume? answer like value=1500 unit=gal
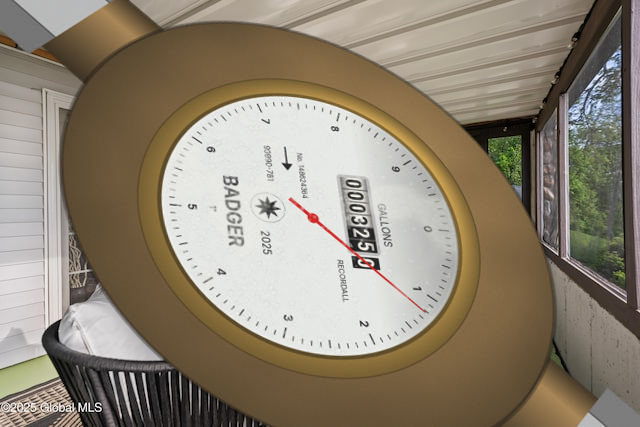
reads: value=3251.2 unit=gal
